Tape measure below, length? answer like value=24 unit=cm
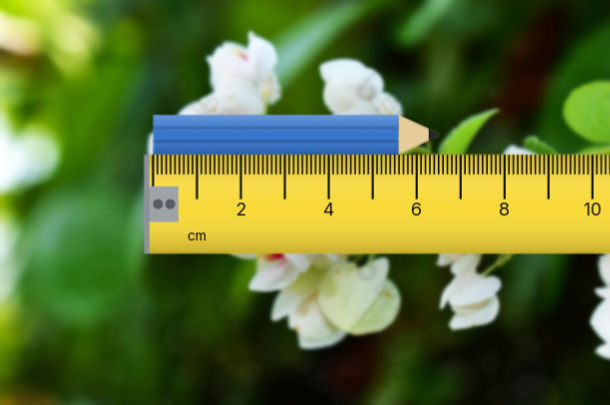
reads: value=6.5 unit=cm
